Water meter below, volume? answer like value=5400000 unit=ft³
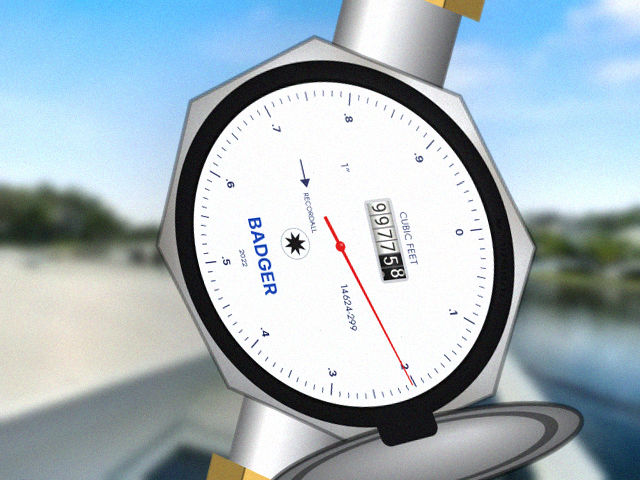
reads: value=997758.20 unit=ft³
